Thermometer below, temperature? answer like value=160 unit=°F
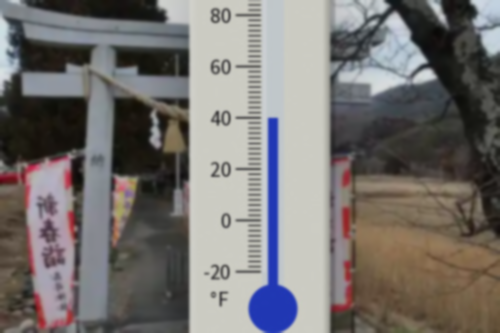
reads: value=40 unit=°F
